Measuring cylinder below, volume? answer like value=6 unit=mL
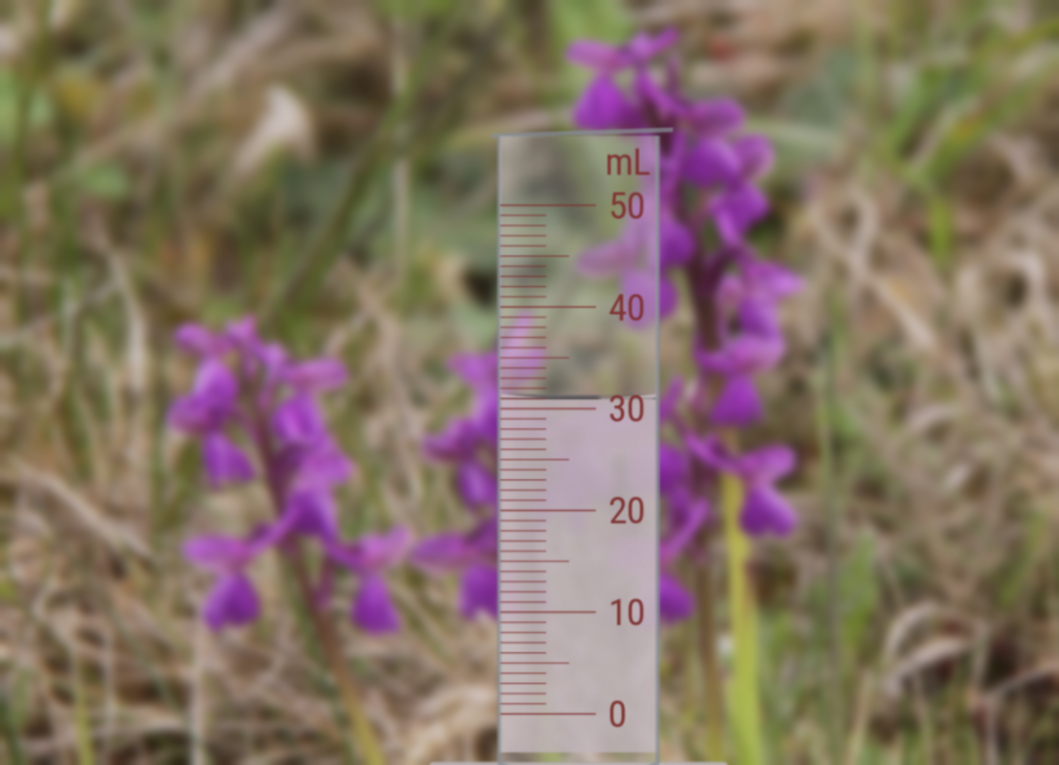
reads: value=31 unit=mL
